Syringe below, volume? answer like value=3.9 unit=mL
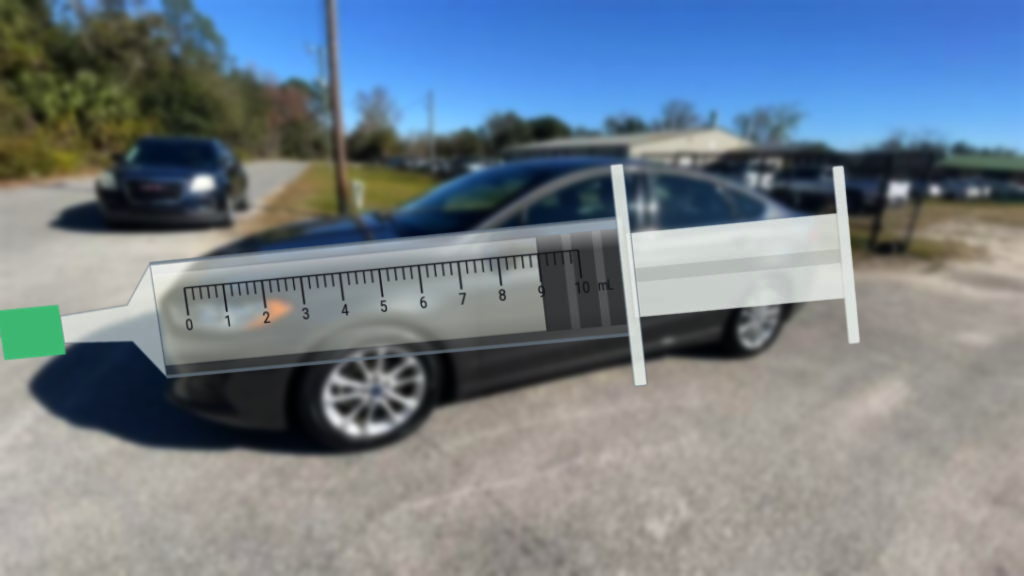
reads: value=9 unit=mL
